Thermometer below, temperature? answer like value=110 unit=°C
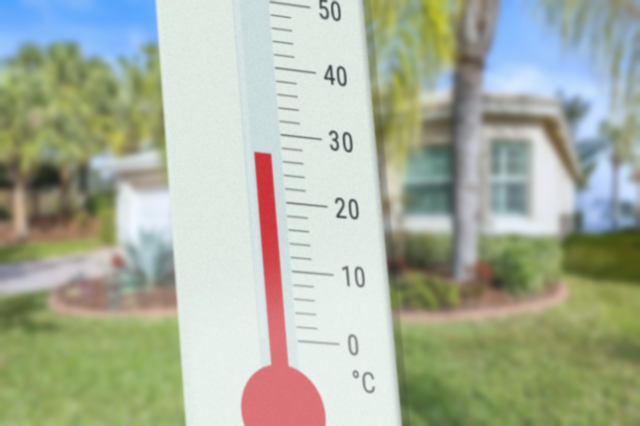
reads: value=27 unit=°C
